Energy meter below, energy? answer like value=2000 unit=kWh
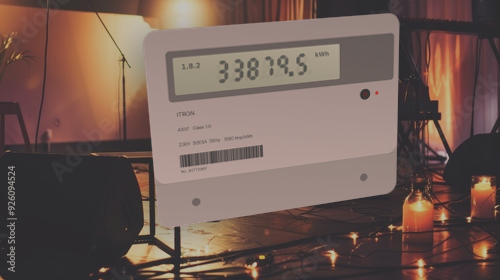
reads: value=33879.5 unit=kWh
